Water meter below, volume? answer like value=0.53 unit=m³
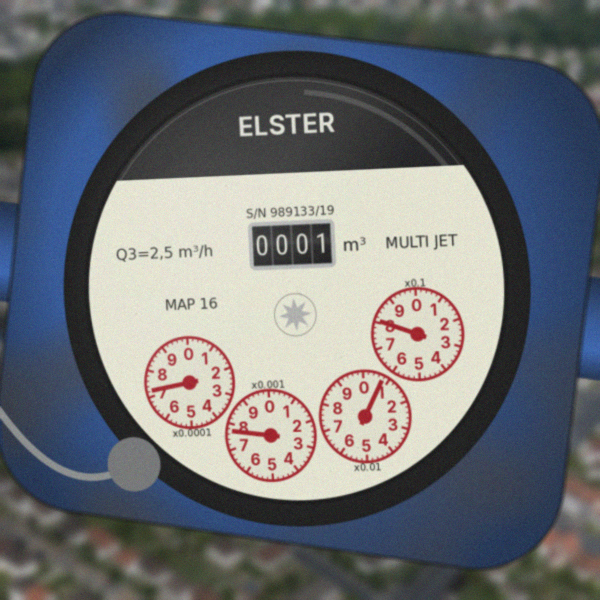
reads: value=1.8077 unit=m³
